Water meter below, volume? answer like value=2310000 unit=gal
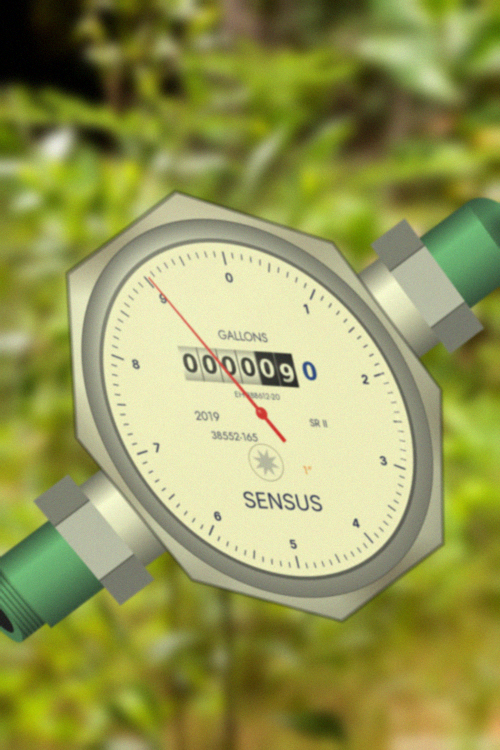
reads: value=89.0 unit=gal
